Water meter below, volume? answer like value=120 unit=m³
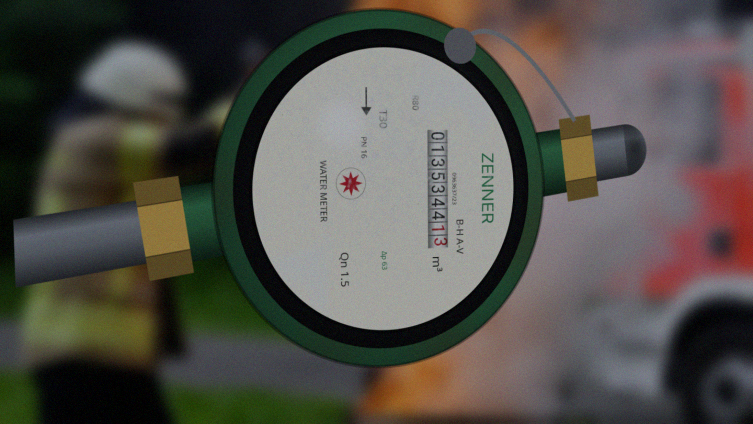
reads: value=135344.13 unit=m³
